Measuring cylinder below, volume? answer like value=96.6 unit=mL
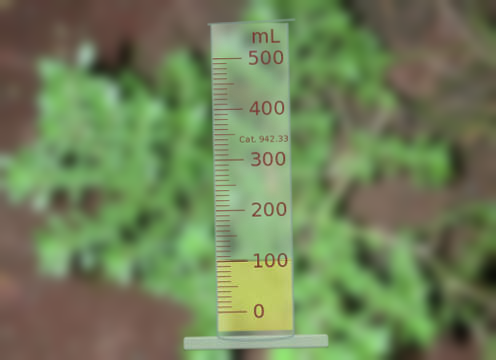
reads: value=100 unit=mL
